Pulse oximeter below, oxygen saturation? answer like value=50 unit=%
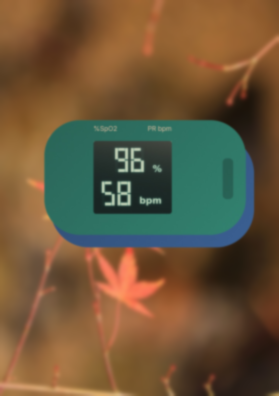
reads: value=96 unit=%
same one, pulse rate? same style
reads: value=58 unit=bpm
